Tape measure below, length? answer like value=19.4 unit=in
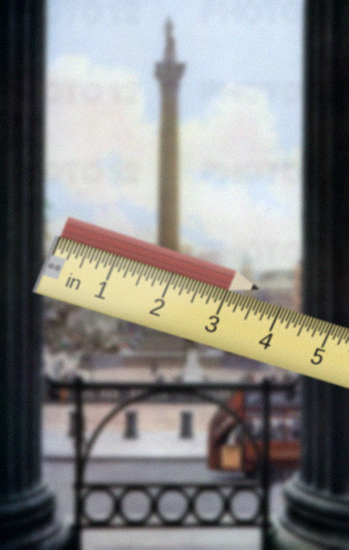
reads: value=3.5 unit=in
